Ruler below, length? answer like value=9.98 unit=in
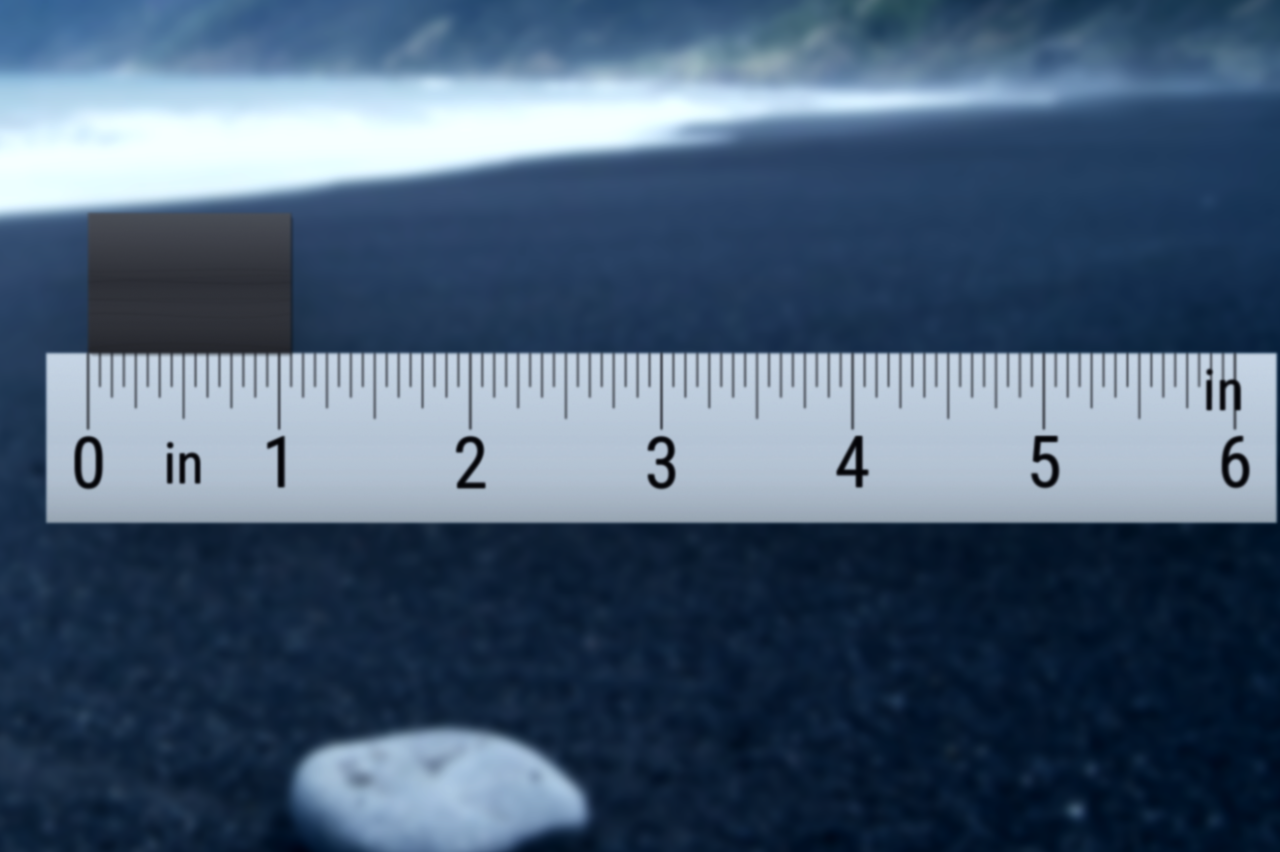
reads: value=1.0625 unit=in
